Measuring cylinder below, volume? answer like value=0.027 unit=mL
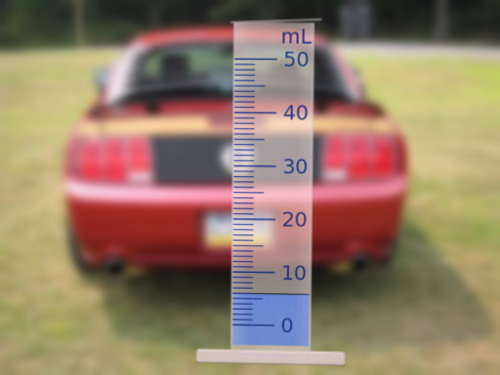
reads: value=6 unit=mL
